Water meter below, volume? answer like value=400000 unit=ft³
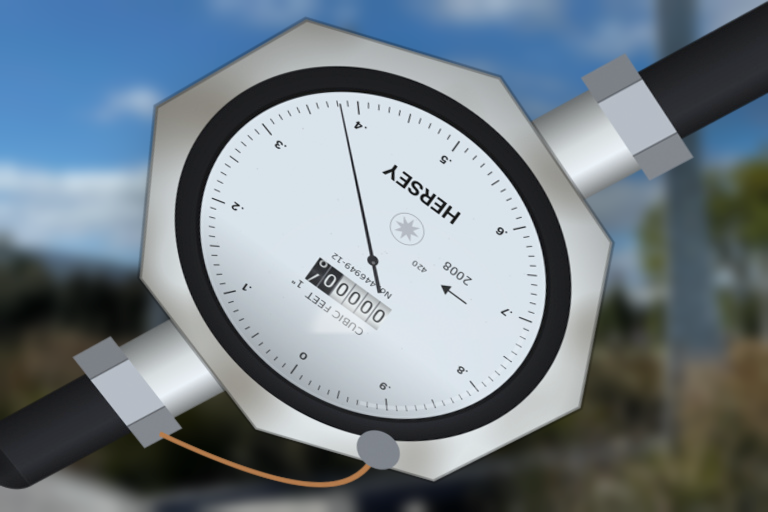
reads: value=7.38 unit=ft³
